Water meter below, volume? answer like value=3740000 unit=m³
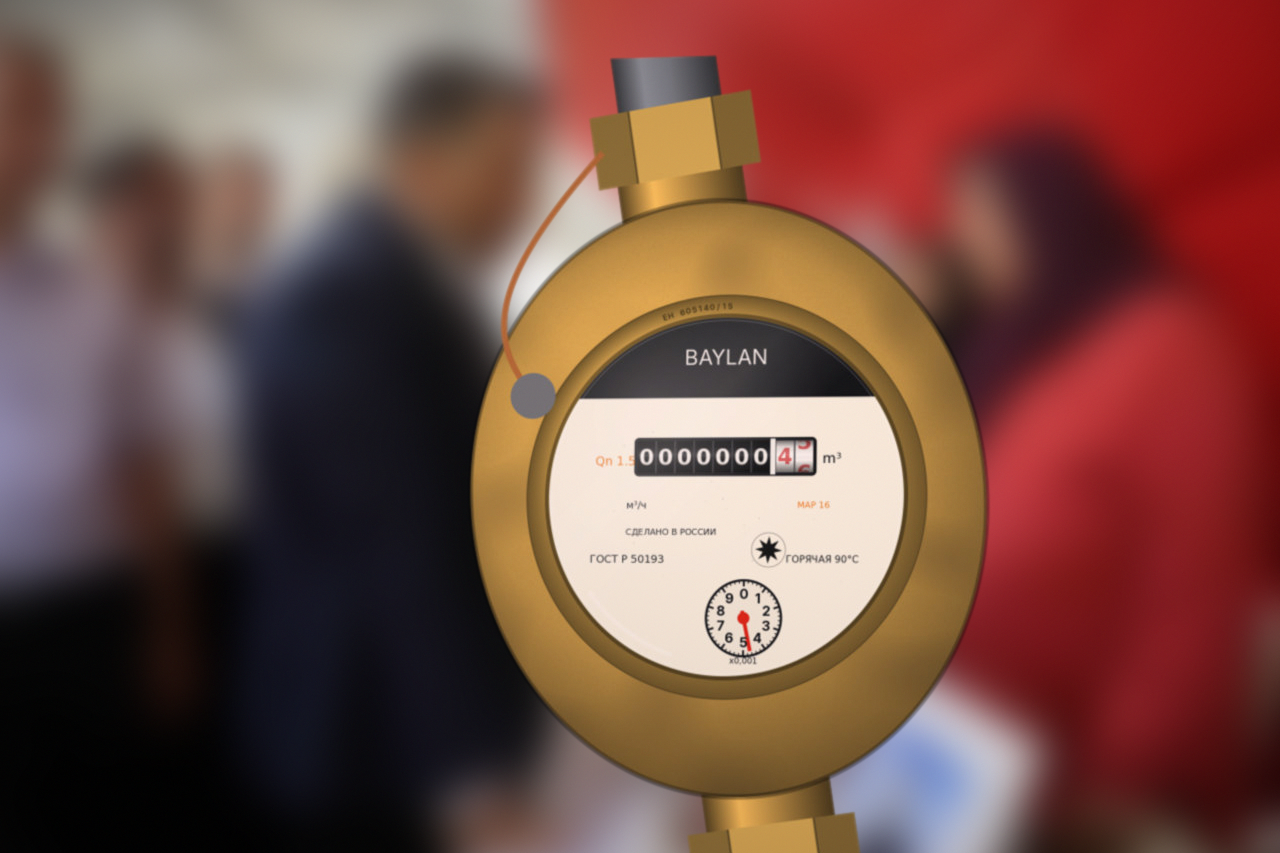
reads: value=0.454 unit=m³
